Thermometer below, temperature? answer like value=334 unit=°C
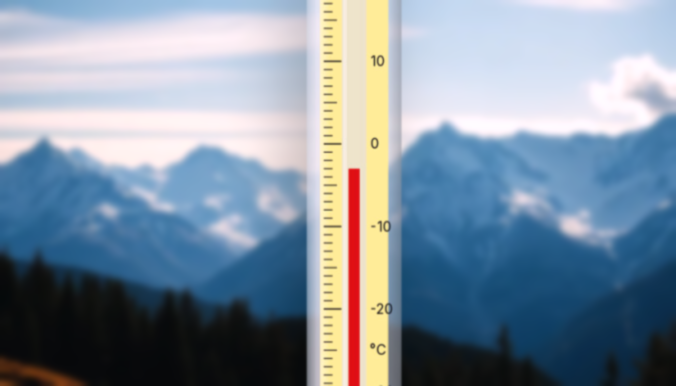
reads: value=-3 unit=°C
